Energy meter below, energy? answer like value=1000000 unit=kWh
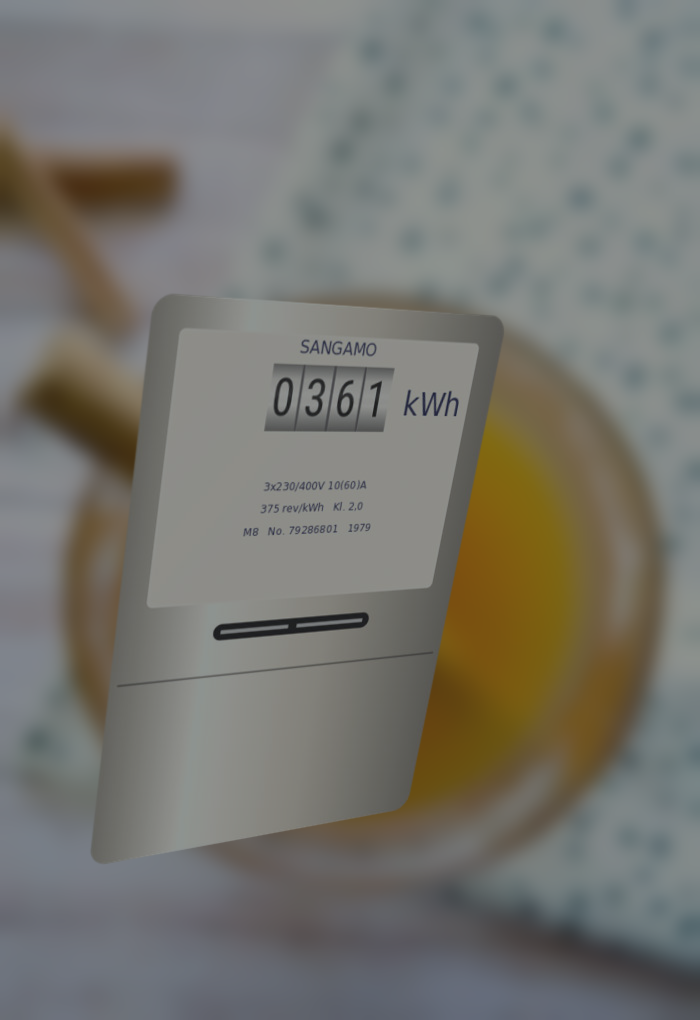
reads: value=361 unit=kWh
